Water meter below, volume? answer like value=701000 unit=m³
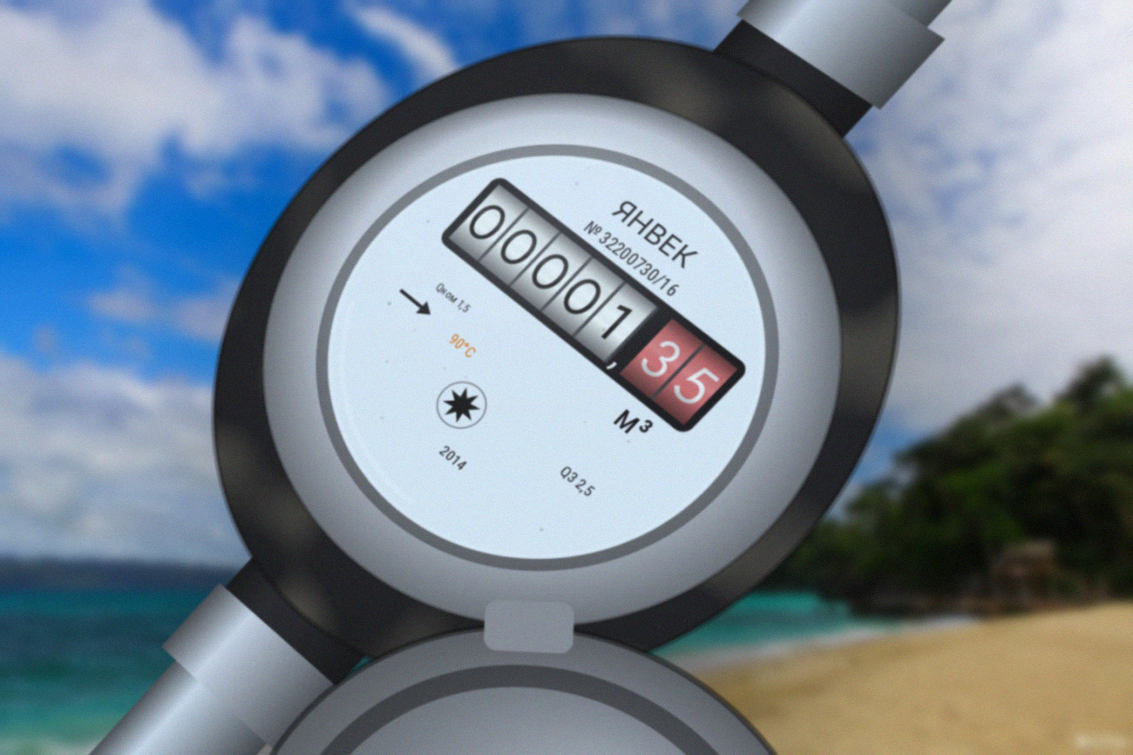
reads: value=1.35 unit=m³
